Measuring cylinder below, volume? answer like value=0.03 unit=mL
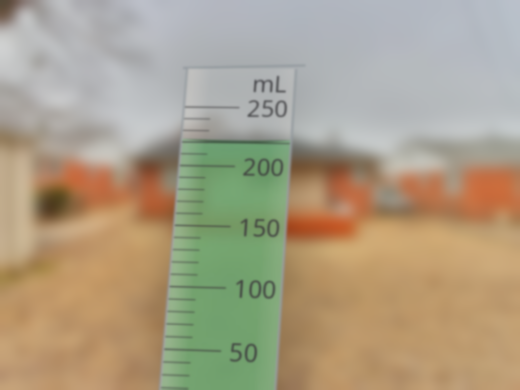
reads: value=220 unit=mL
